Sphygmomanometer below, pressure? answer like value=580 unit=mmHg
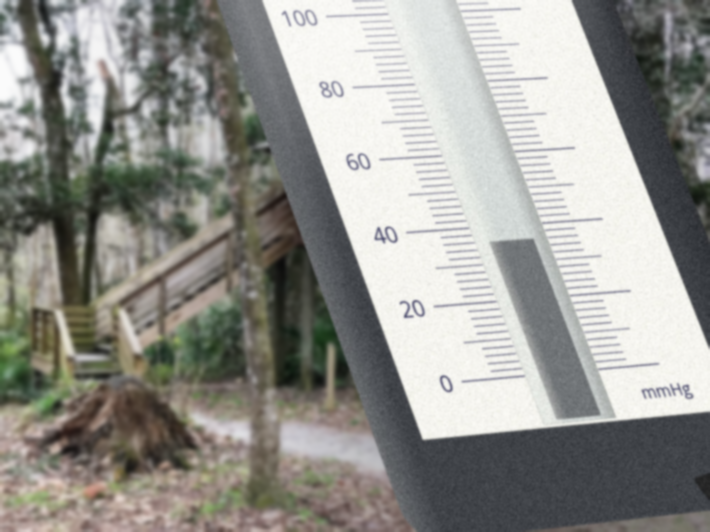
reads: value=36 unit=mmHg
